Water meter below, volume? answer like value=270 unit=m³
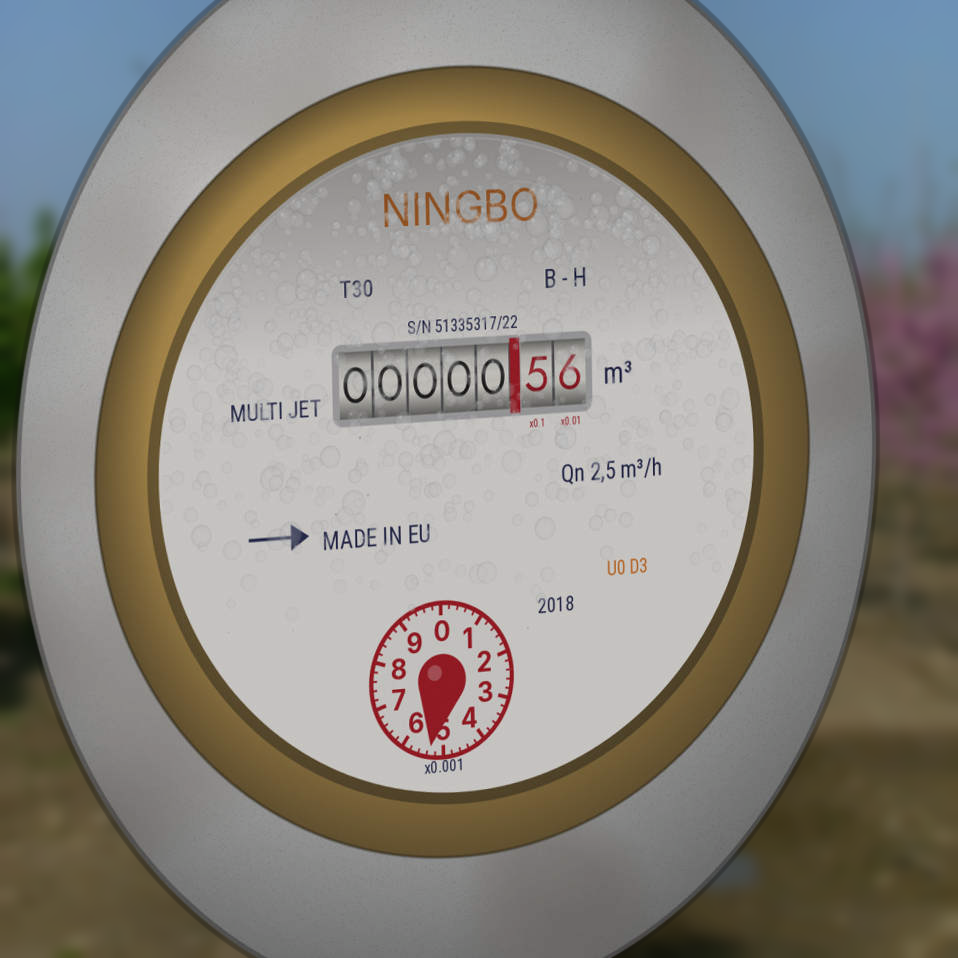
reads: value=0.565 unit=m³
